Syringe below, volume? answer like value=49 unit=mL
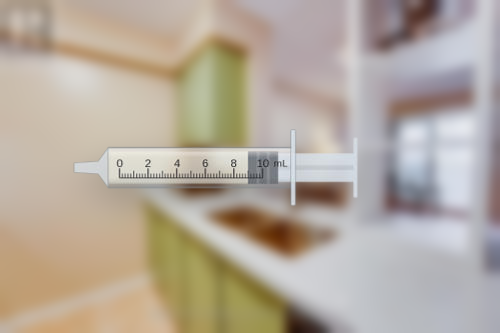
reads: value=9 unit=mL
